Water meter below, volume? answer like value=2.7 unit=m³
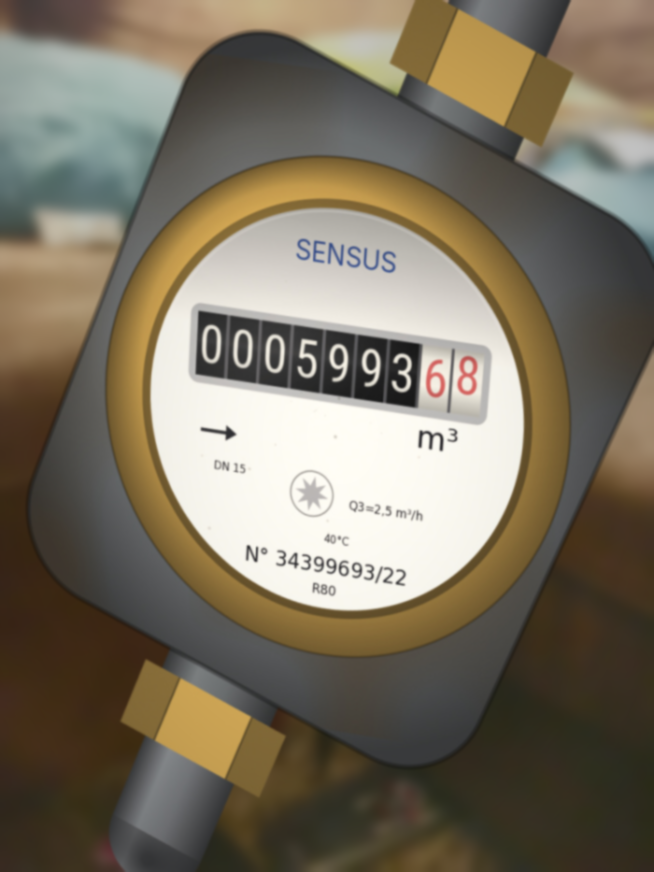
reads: value=5993.68 unit=m³
